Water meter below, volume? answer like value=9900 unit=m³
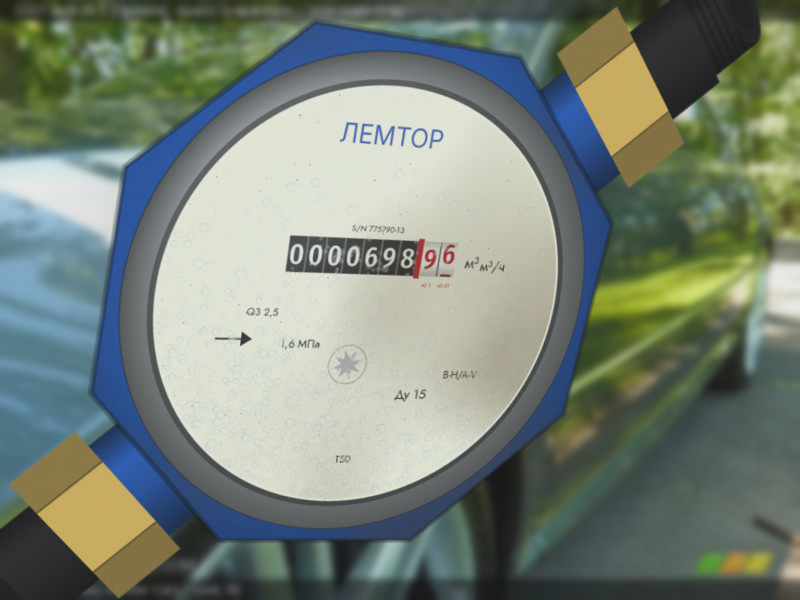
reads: value=698.96 unit=m³
